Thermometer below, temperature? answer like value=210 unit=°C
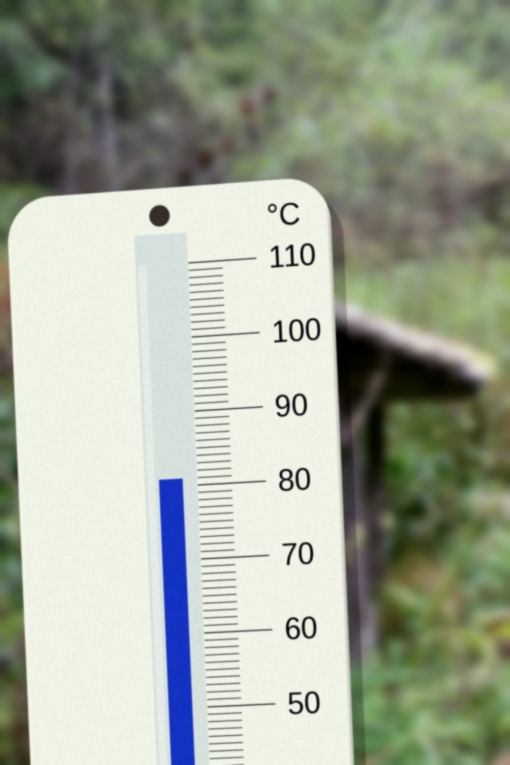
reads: value=81 unit=°C
